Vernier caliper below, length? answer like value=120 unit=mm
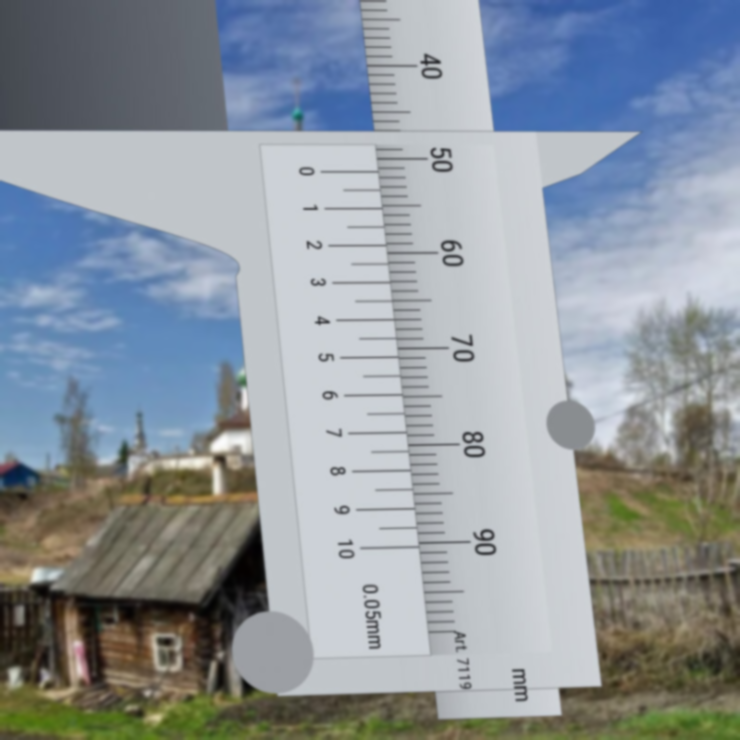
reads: value=51.4 unit=mm
